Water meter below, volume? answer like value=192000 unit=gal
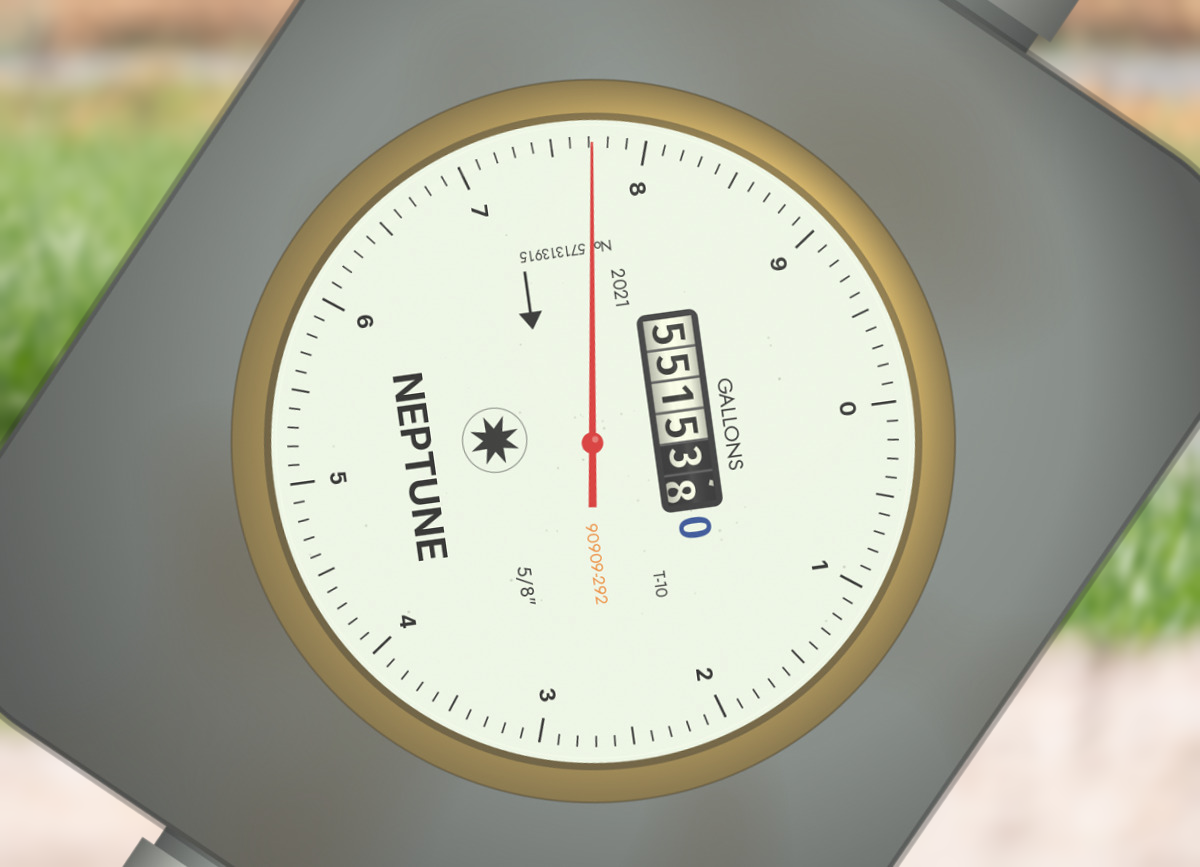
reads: value=5515377.7 unit=gal
